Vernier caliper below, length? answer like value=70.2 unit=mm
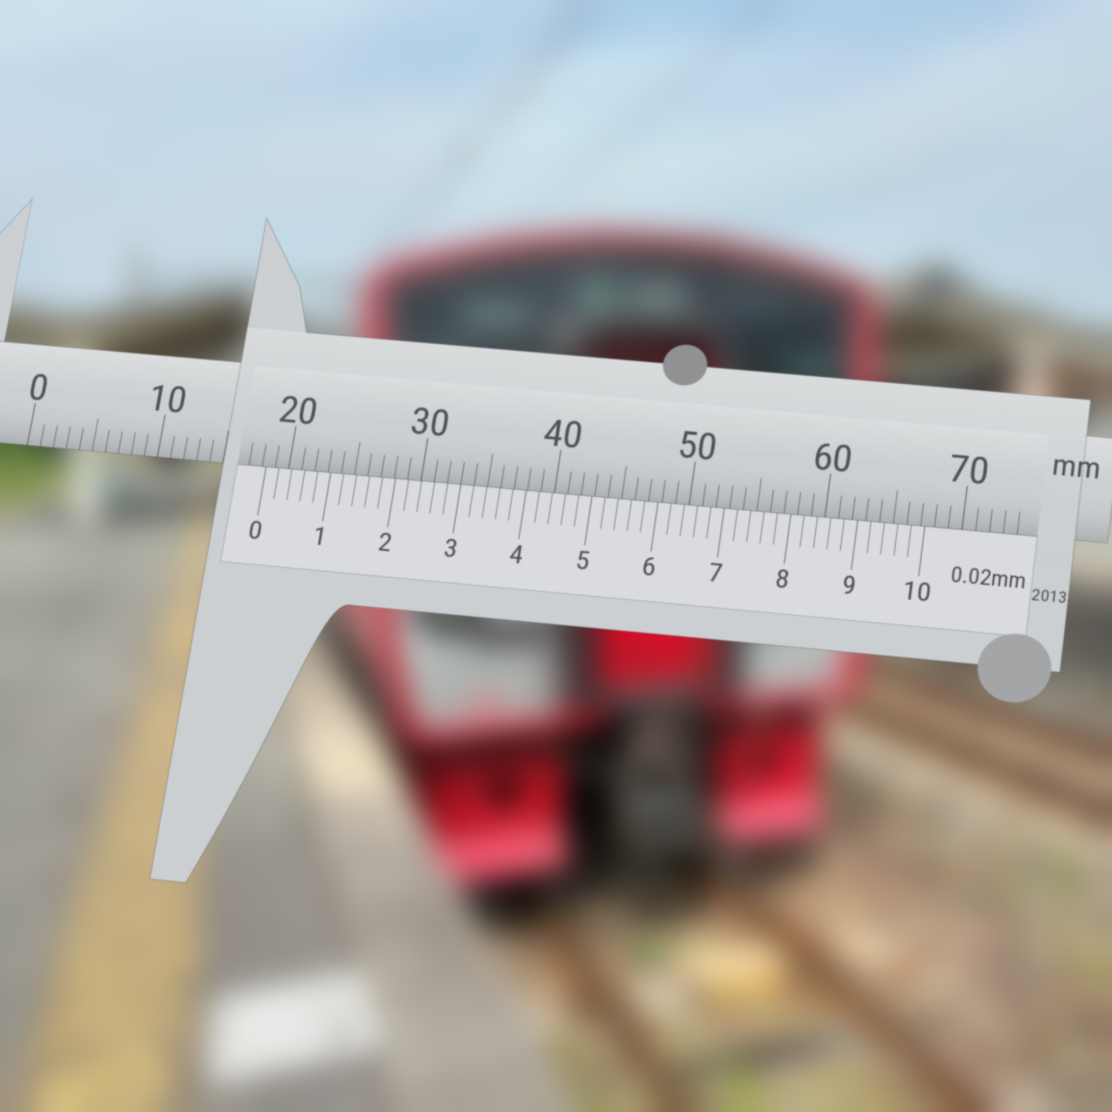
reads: value=18.3 unit=mm
